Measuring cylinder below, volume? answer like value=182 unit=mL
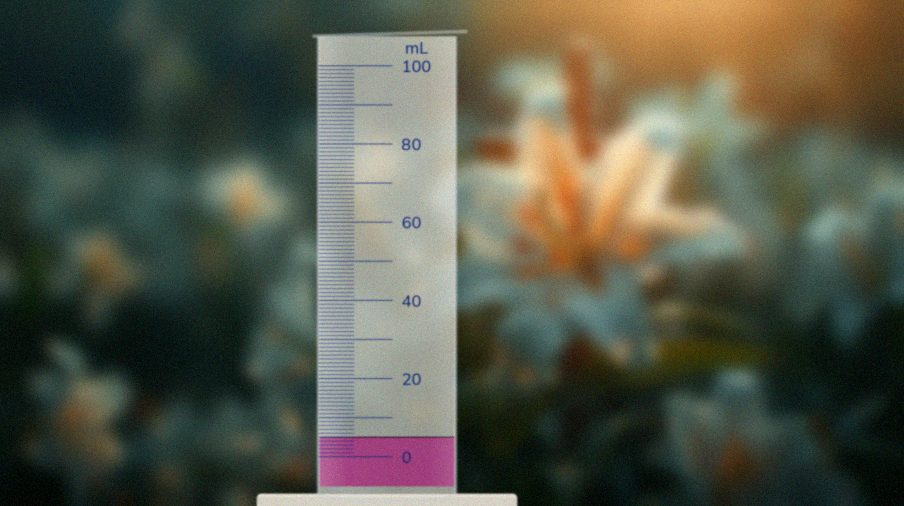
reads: value=5 unit=mL
